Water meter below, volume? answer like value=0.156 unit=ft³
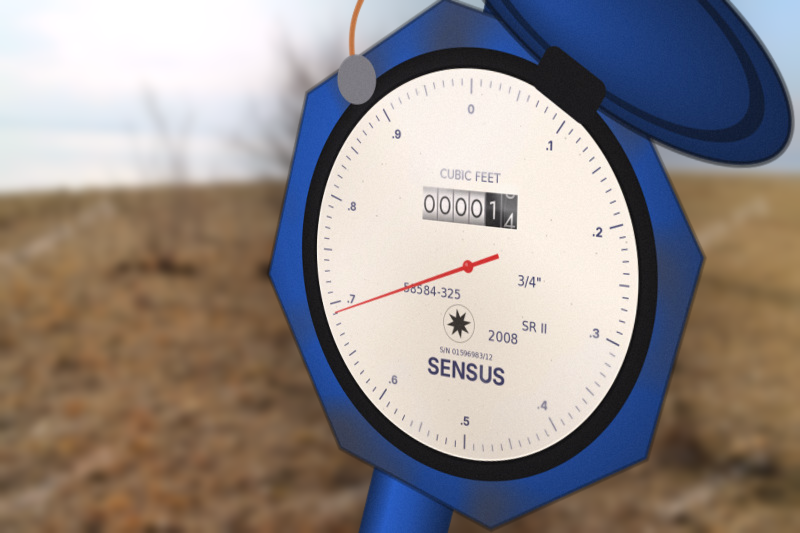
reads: value=13.69 unit=ft³
